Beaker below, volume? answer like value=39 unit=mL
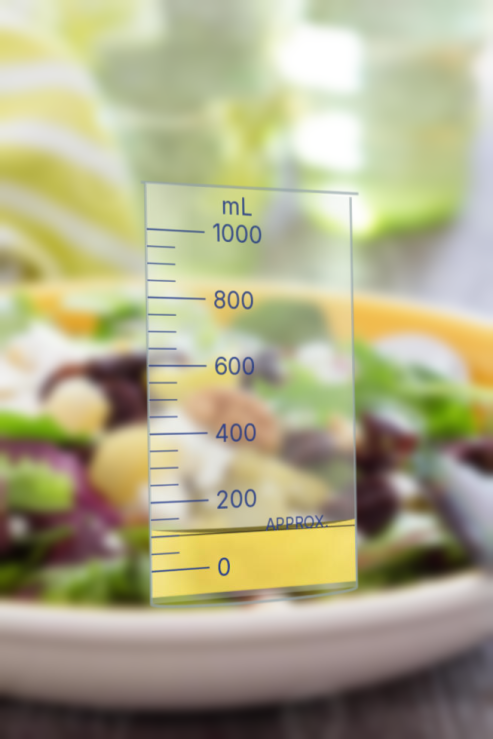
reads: value=100 unit=mL
